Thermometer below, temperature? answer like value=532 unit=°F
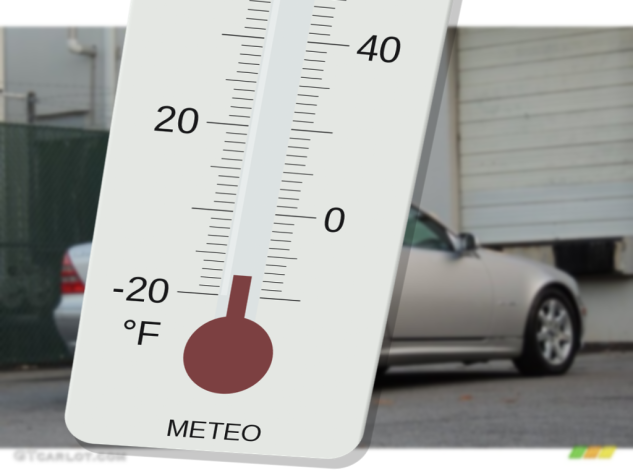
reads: value=-15 unit=°F
